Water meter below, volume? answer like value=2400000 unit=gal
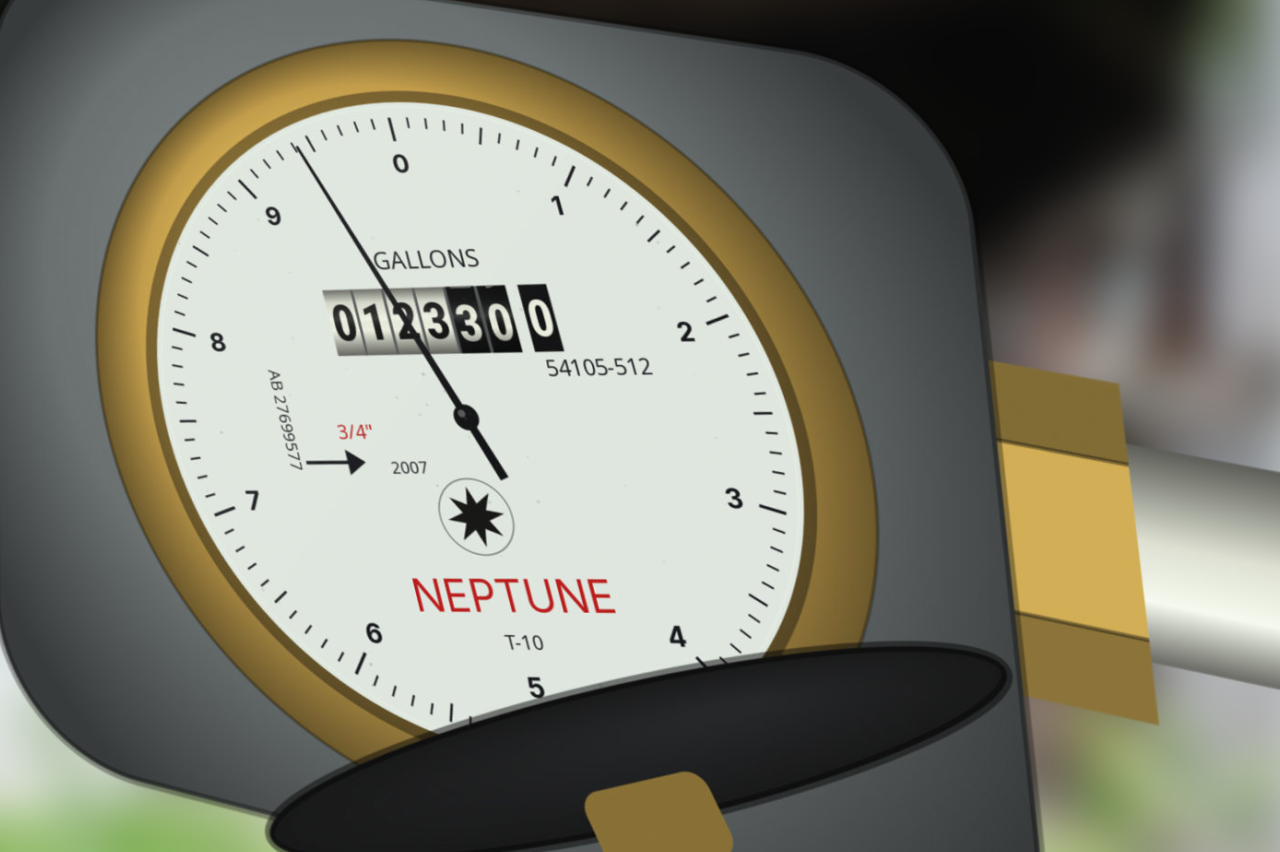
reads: value=123299.4 unit=gal
